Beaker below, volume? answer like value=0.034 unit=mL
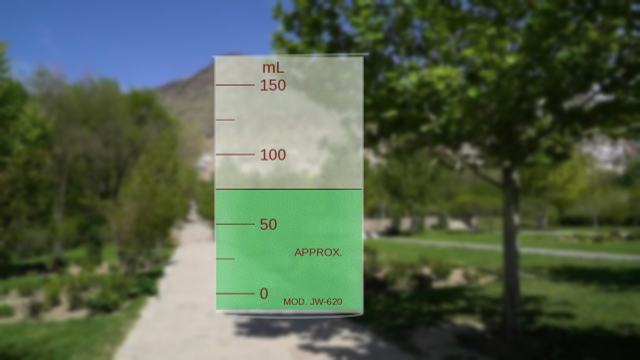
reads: value=75 unit=mL
